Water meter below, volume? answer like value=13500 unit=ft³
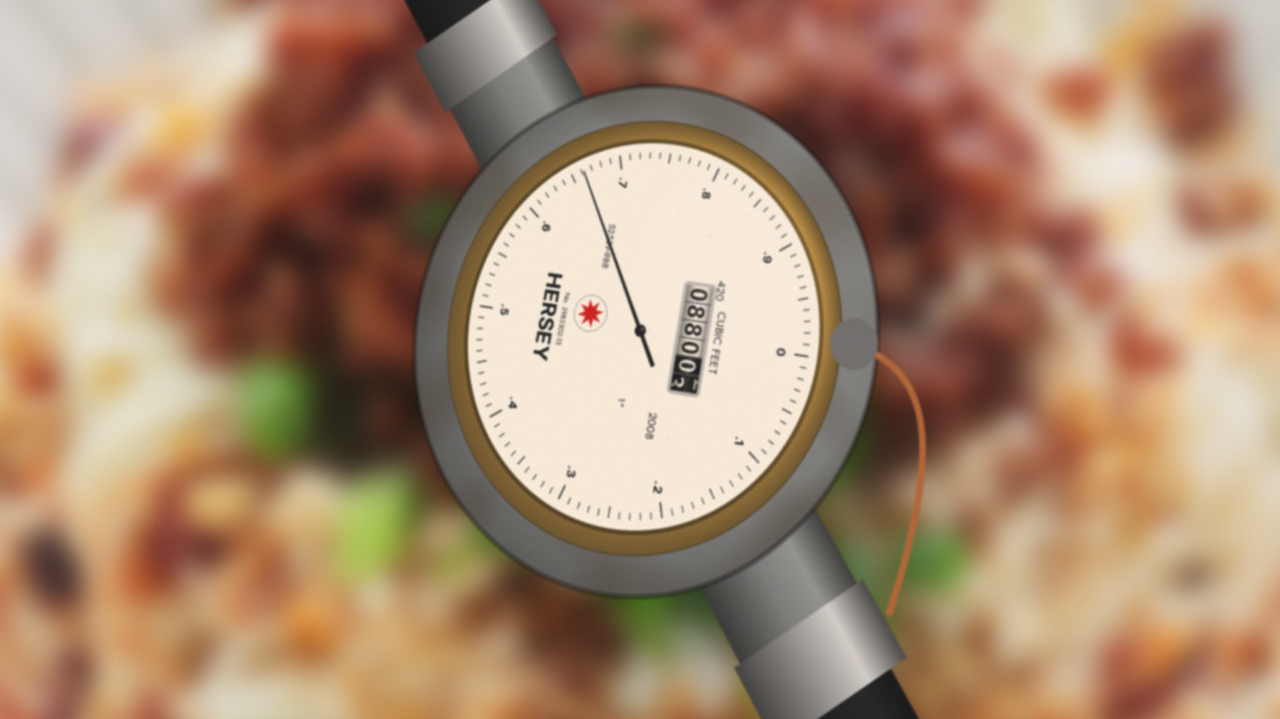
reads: value=88002.66 unit=ft³
